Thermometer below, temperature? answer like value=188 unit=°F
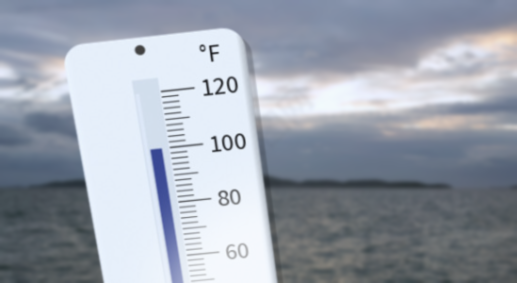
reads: value=100 unit=°F
